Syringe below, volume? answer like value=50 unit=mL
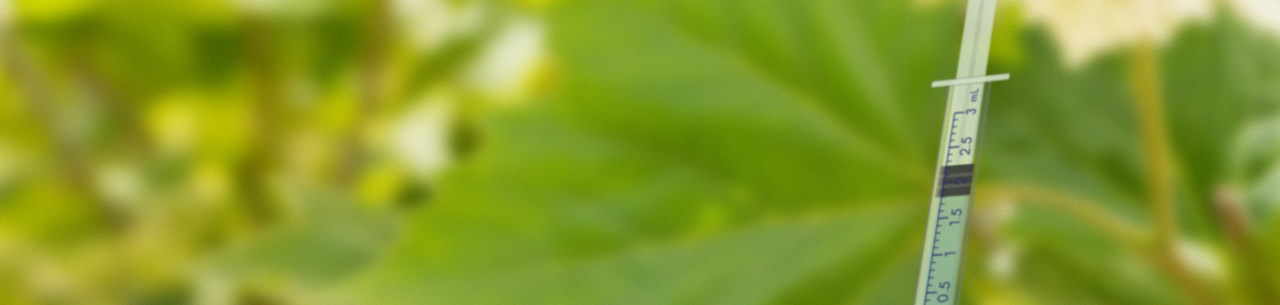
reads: value=1.8 unit=mL
